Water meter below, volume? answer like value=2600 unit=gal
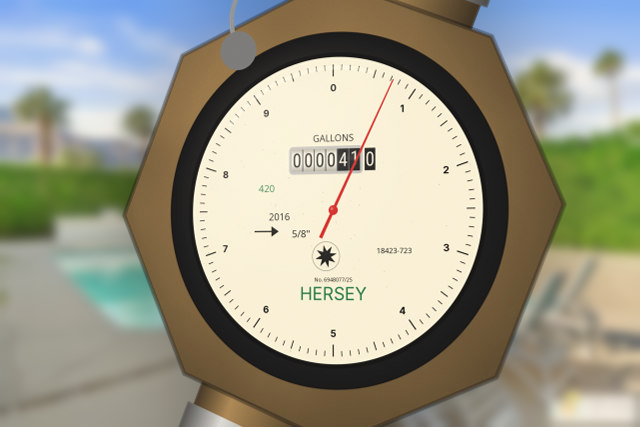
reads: value=410.7 unit=gal
